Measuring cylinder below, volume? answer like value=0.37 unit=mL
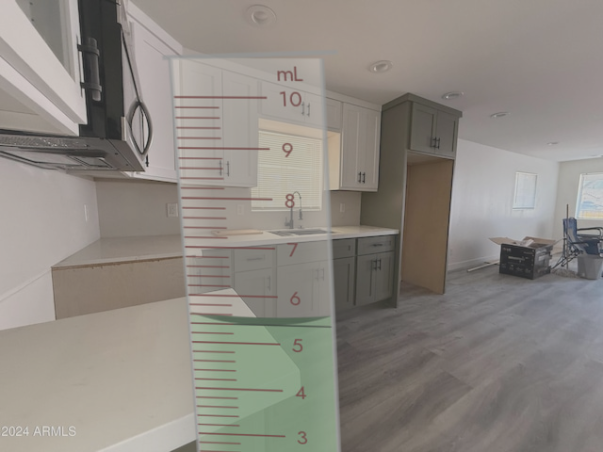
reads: value=5.4 unit=mL
